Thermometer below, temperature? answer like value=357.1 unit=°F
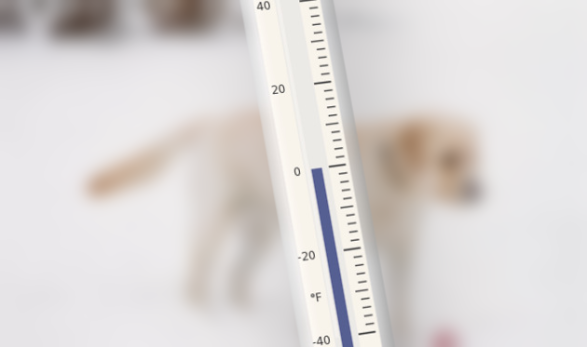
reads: value=0 unit=°F
